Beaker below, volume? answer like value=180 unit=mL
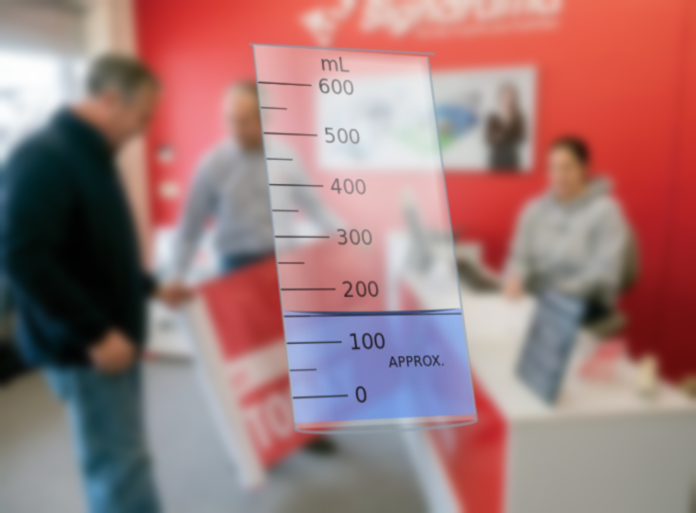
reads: value=150 unit=mL
